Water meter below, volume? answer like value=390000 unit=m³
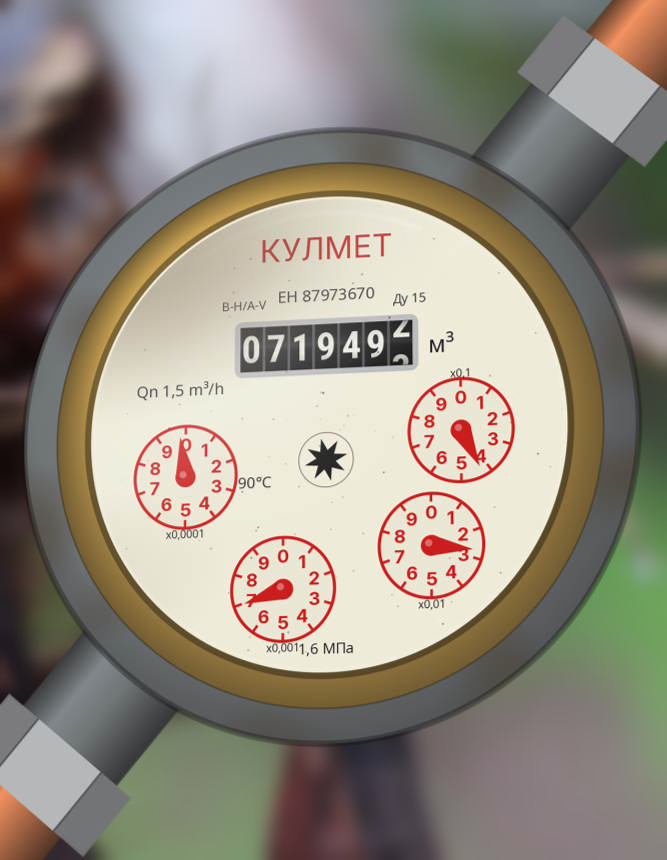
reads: value=719492.4269 unit=m³
